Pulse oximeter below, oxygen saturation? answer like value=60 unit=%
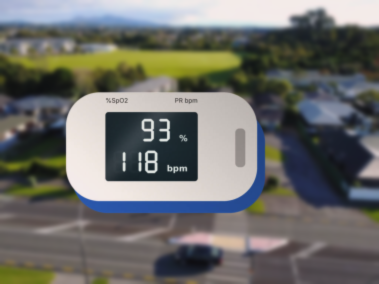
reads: value=93 unit=%
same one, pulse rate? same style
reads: value=118 unit=bpm
